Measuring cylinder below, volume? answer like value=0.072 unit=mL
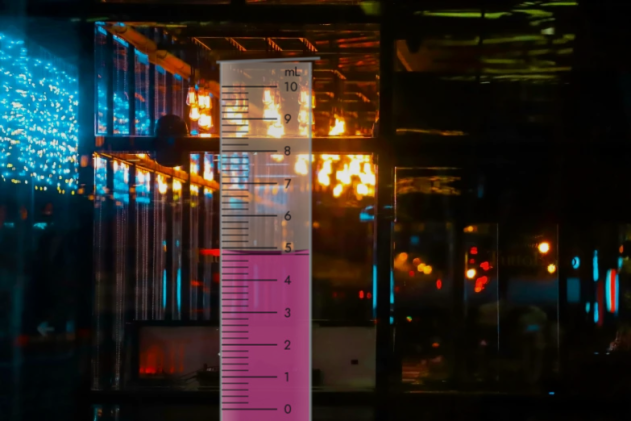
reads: value=4.8 unit=mL
